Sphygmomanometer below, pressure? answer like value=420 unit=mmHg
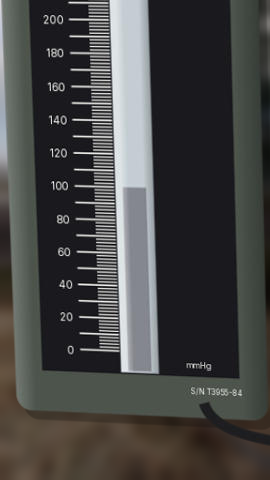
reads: value=100 unit=mmHg
